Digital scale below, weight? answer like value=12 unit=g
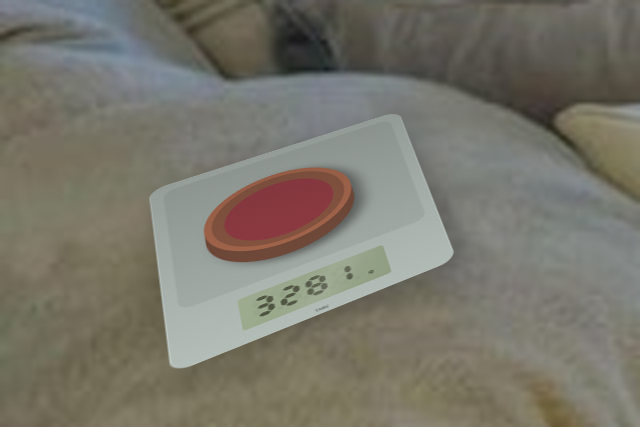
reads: value=3281 unit=g
